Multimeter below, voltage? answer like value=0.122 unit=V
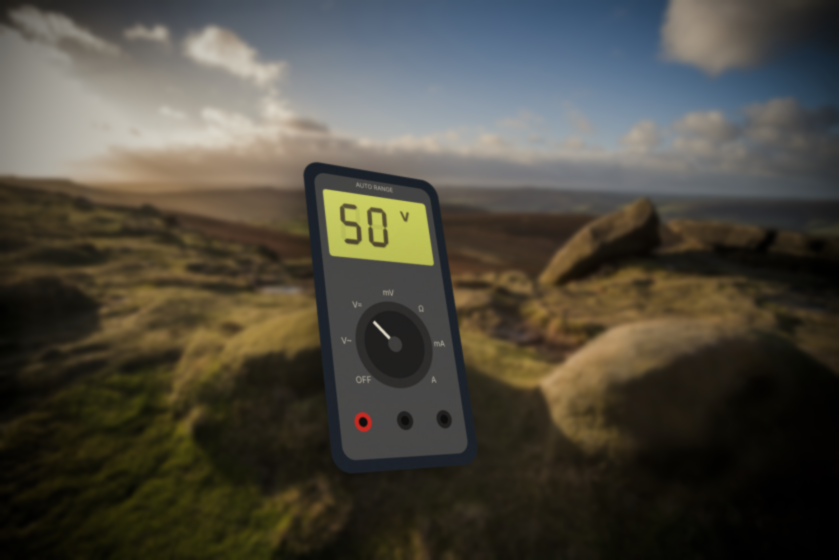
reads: value=50 unit=V
